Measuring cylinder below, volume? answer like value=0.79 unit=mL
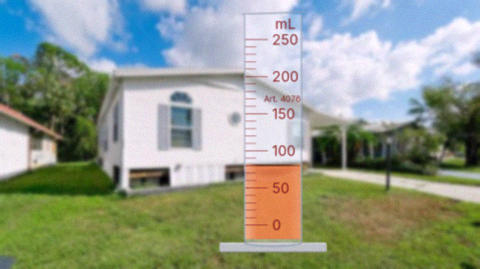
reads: value=80 unit=mL
